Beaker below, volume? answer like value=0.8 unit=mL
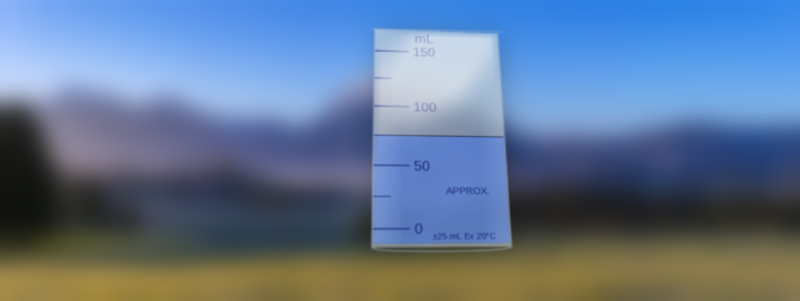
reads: value=75 unit=mL
